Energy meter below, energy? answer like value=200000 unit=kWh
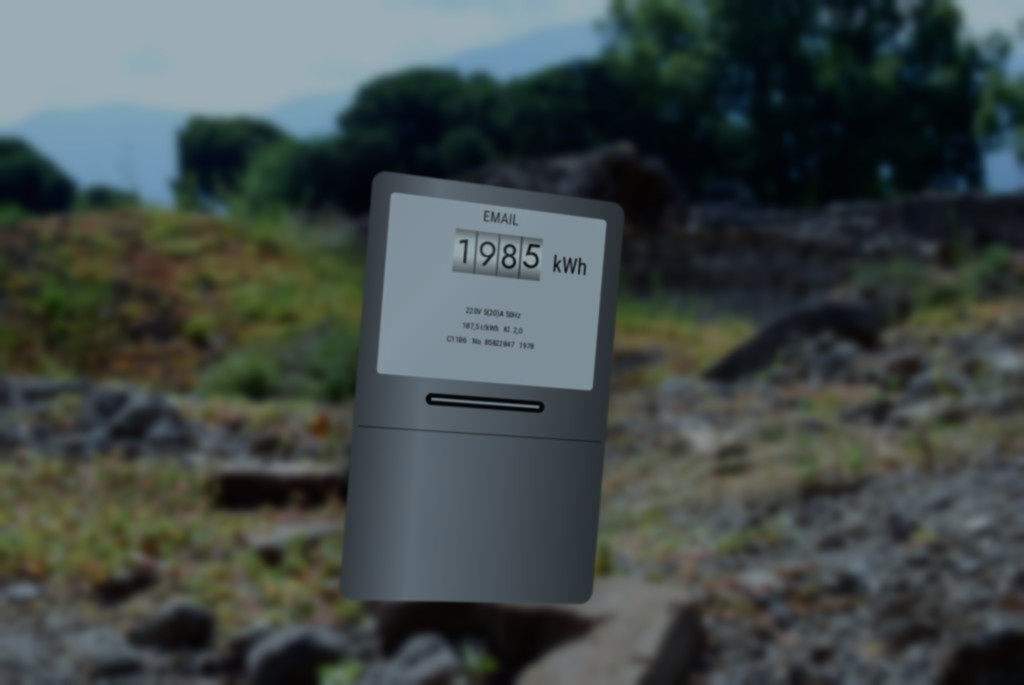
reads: value=1985 unit=kWh
